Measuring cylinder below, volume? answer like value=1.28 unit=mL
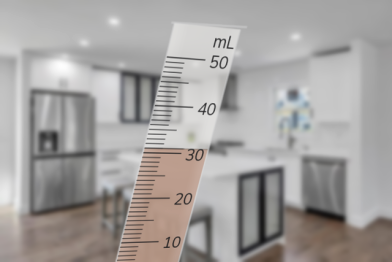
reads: value=31 unit=mL
